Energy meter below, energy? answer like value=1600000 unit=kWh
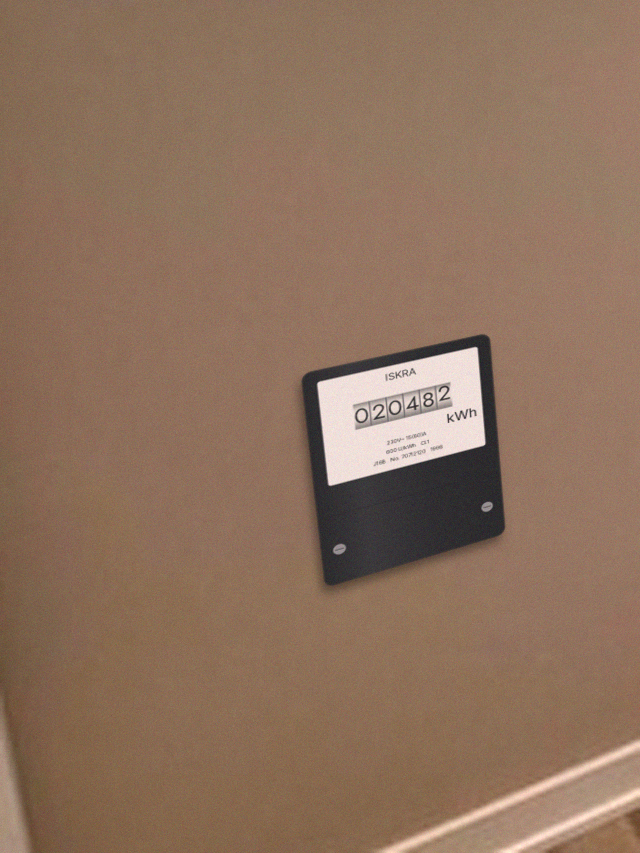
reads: value=20482 unit=kWh
